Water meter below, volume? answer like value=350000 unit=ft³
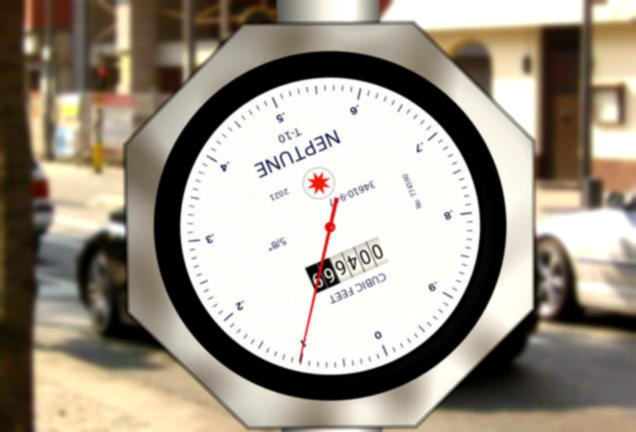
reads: value=4669.10 unit=ft³
